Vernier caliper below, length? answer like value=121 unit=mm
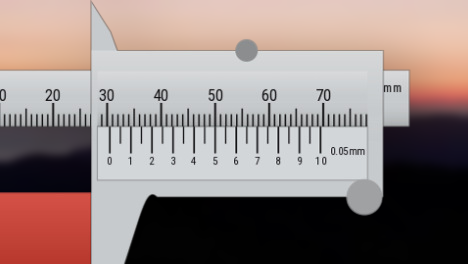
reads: value=30.5 unit=mm
